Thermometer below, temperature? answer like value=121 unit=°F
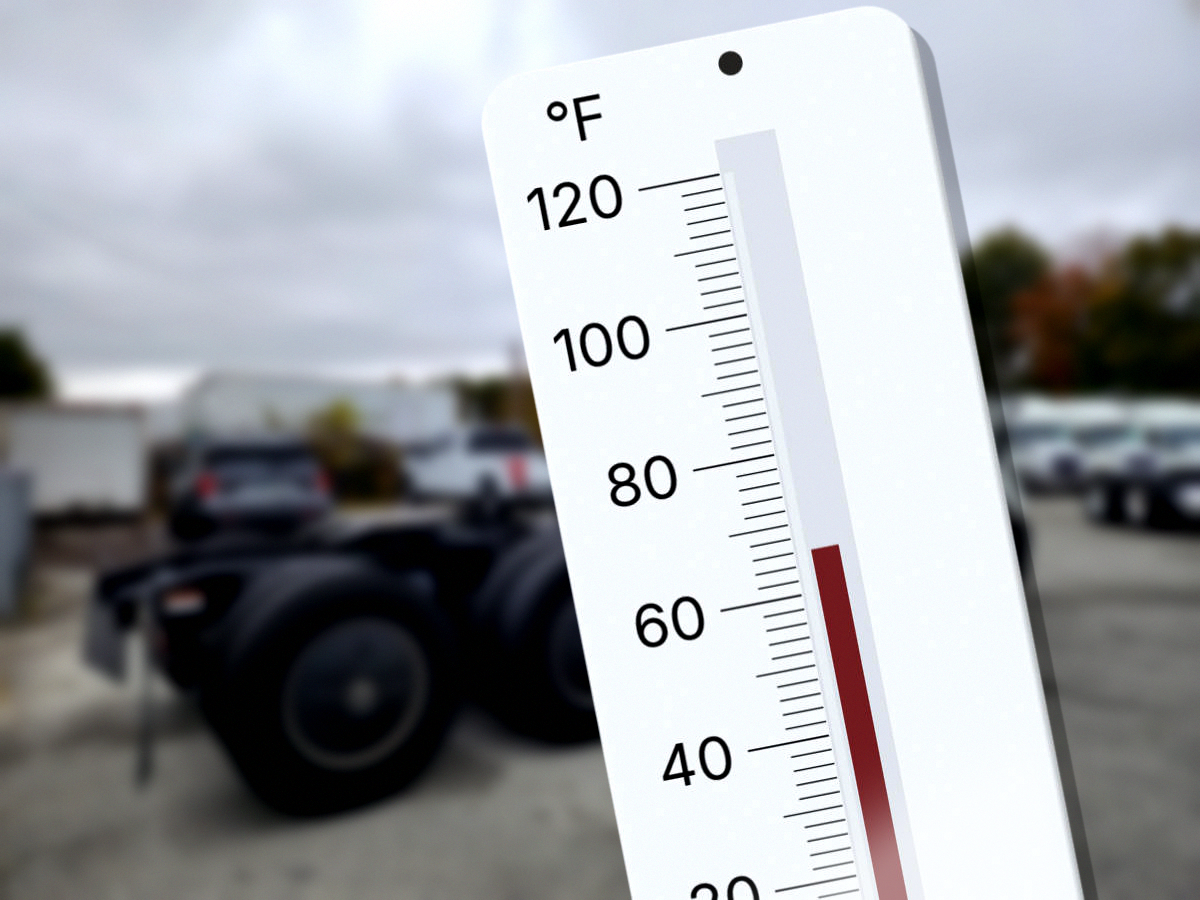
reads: value=66 unit=°F
